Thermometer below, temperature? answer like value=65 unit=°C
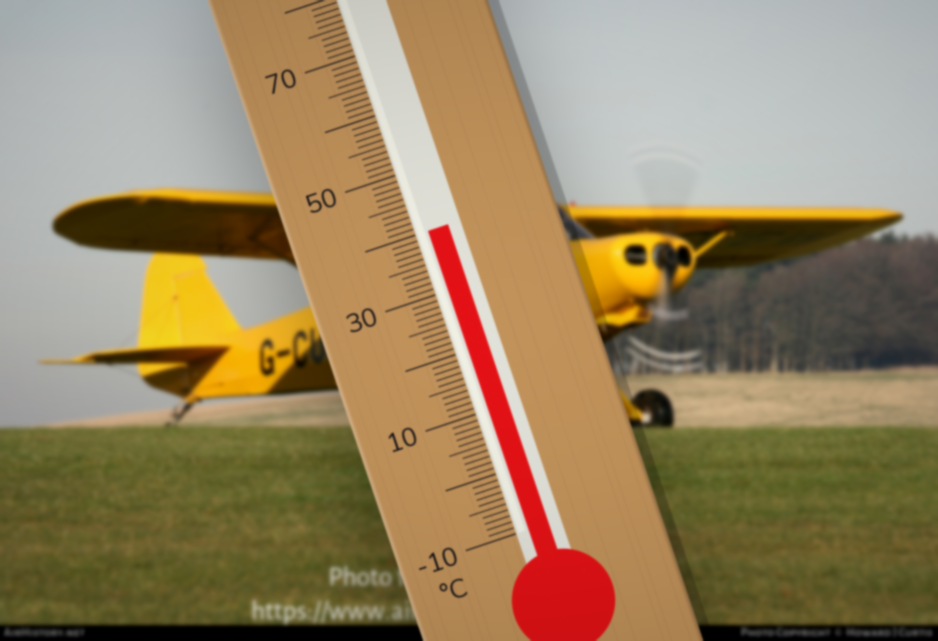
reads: value=40 unit=°C
